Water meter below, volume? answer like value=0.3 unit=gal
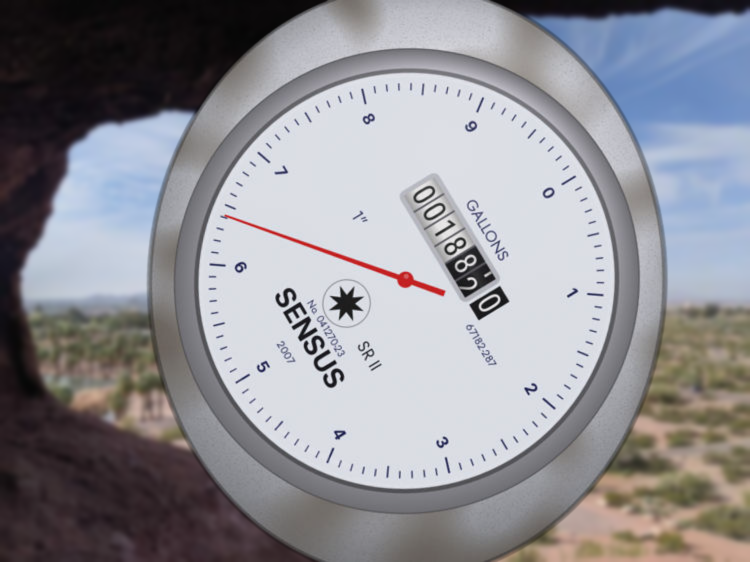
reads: value=18816.4 unit=gal
